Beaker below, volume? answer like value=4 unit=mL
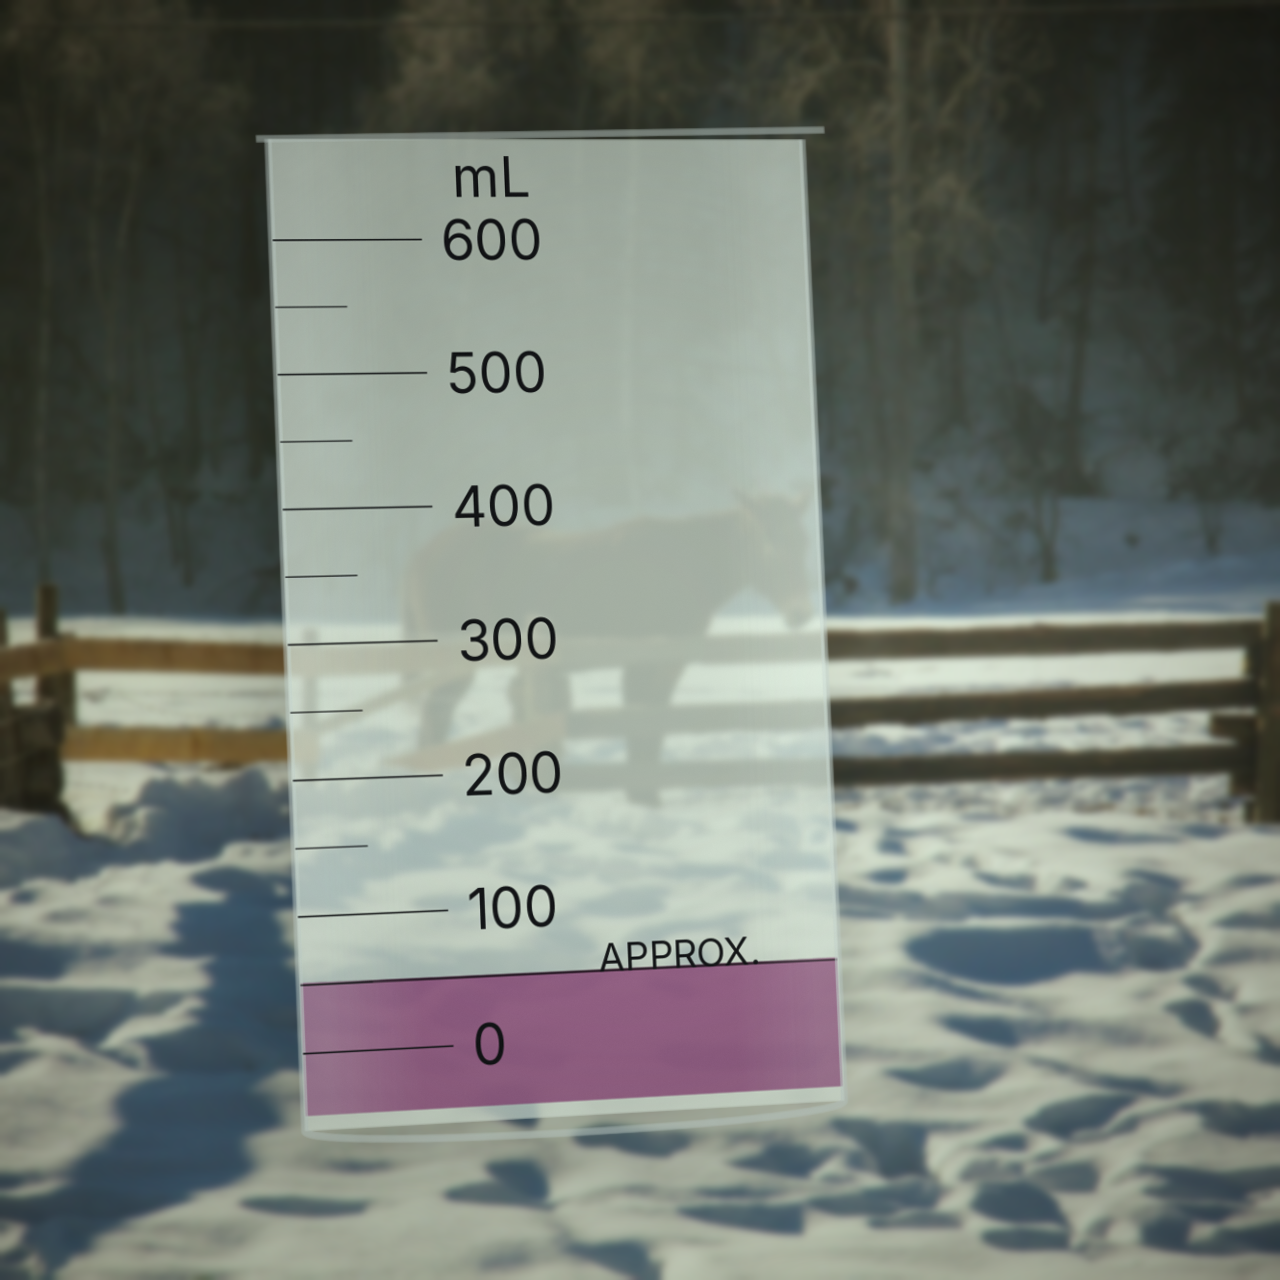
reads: value=50 unit=mL
